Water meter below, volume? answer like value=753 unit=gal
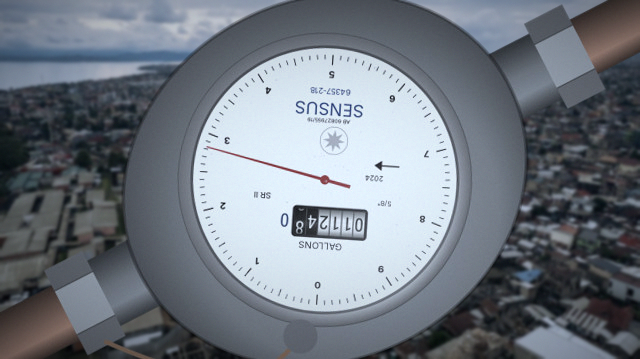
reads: value=112482.8 unit=gal
